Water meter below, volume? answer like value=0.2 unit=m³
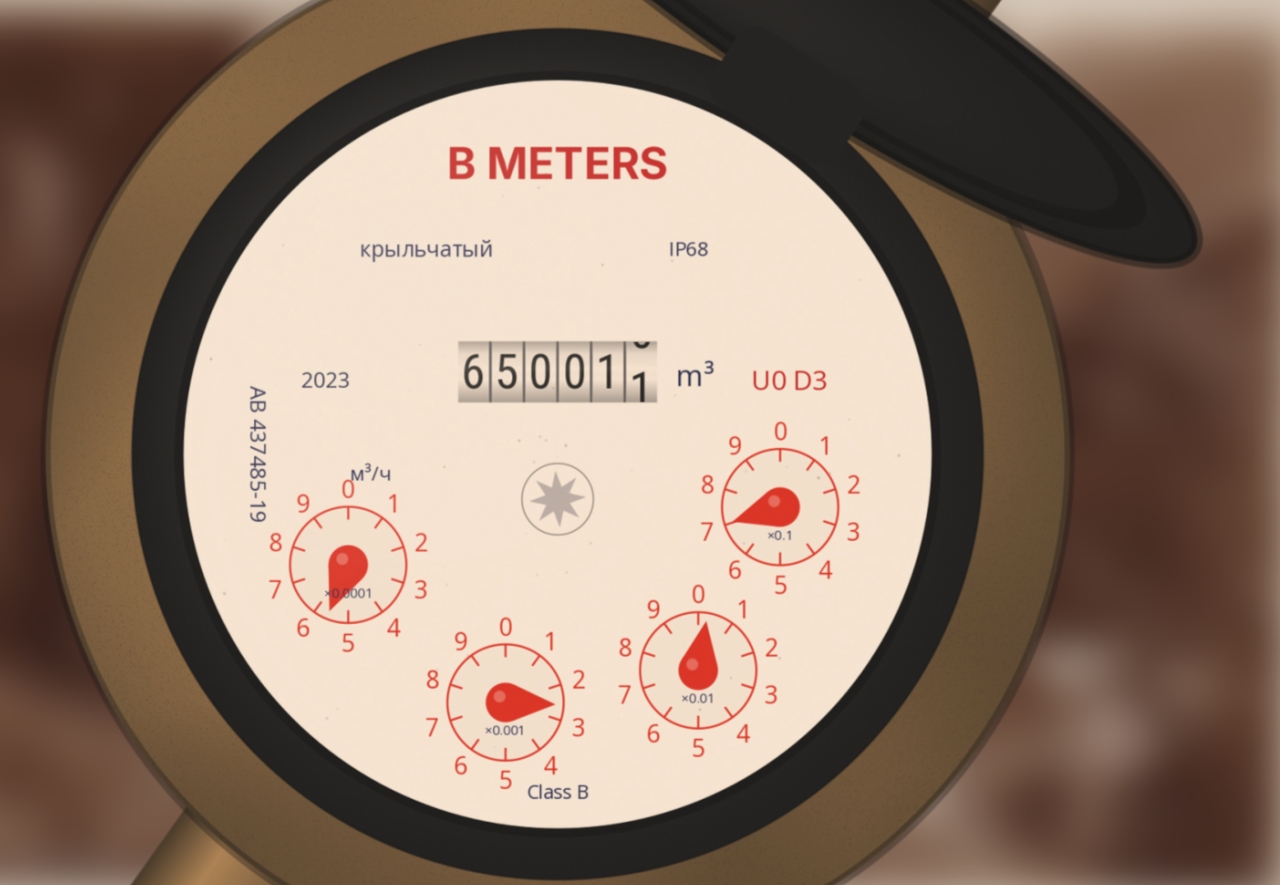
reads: value=650010.7025 unit=m³
